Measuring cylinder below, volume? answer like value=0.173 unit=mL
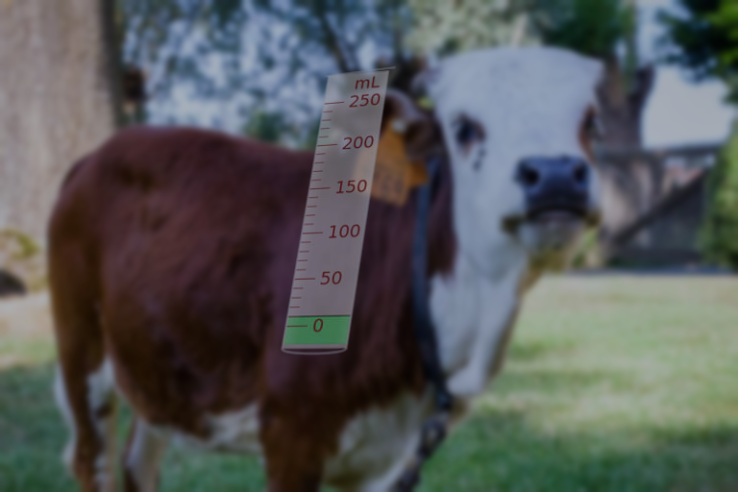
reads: value=10 unit=mL
